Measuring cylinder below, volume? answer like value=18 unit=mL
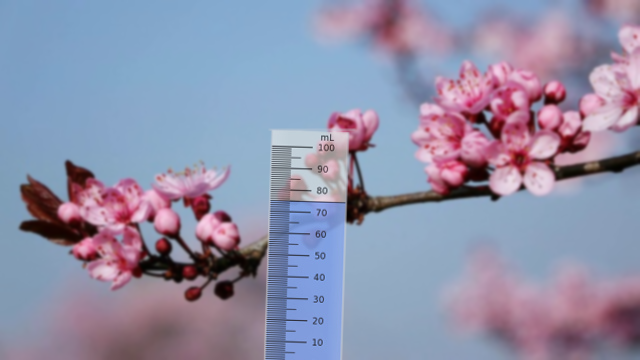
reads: value=75 unit=mL
